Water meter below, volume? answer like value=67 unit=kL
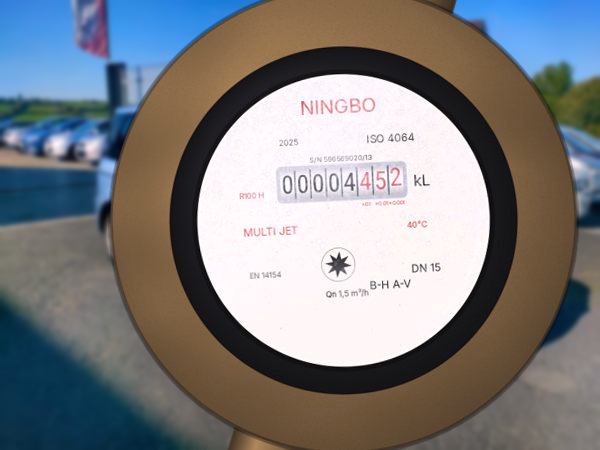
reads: value=4.452 unit=kL
